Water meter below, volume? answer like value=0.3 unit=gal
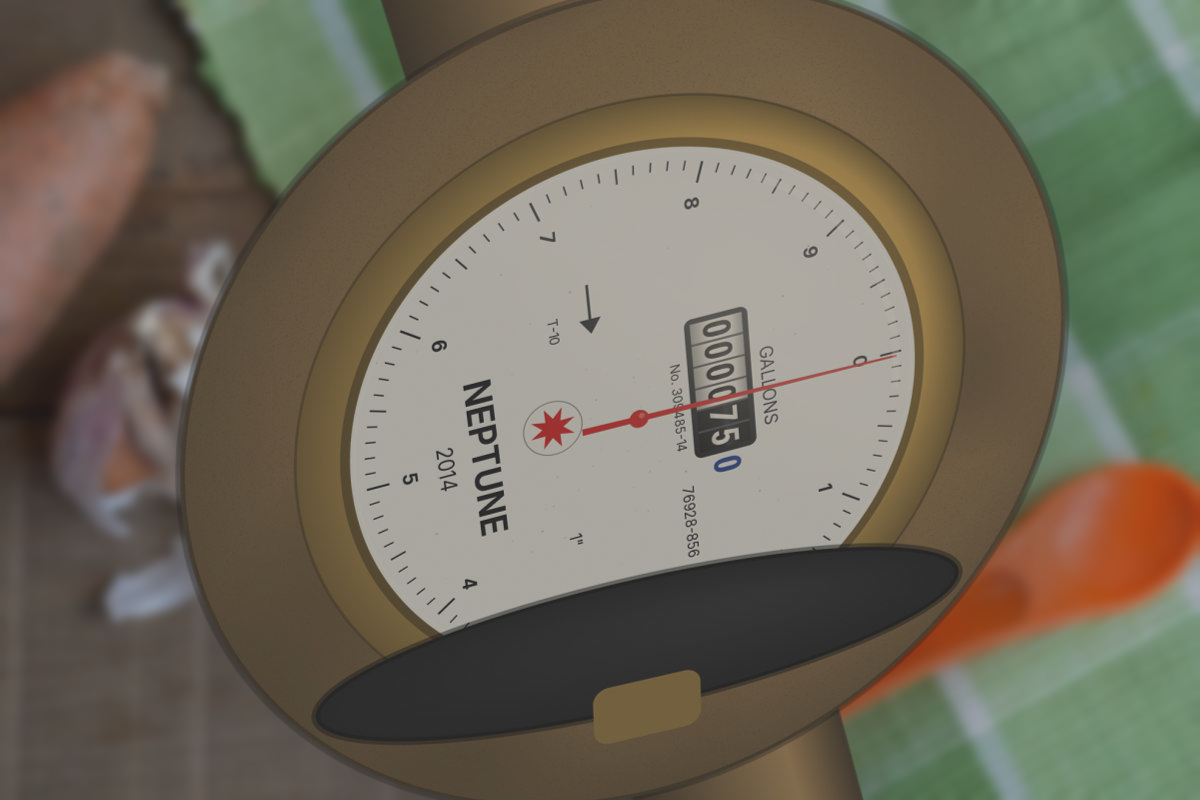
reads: value=750.0 unit=gal
